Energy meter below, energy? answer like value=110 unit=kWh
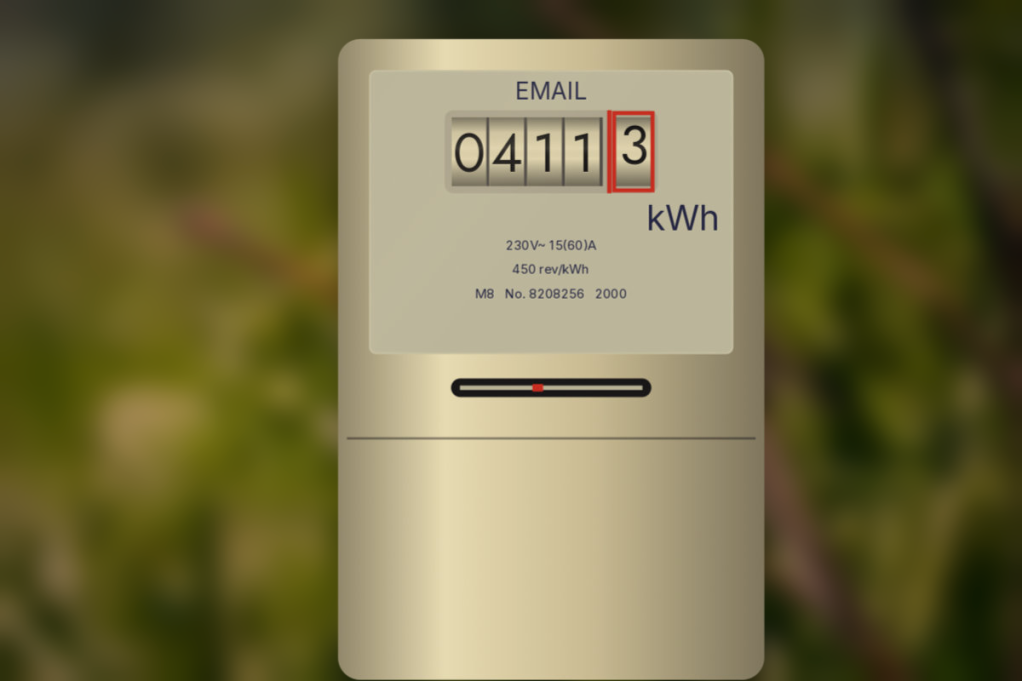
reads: value=411.3 unit=kWh
